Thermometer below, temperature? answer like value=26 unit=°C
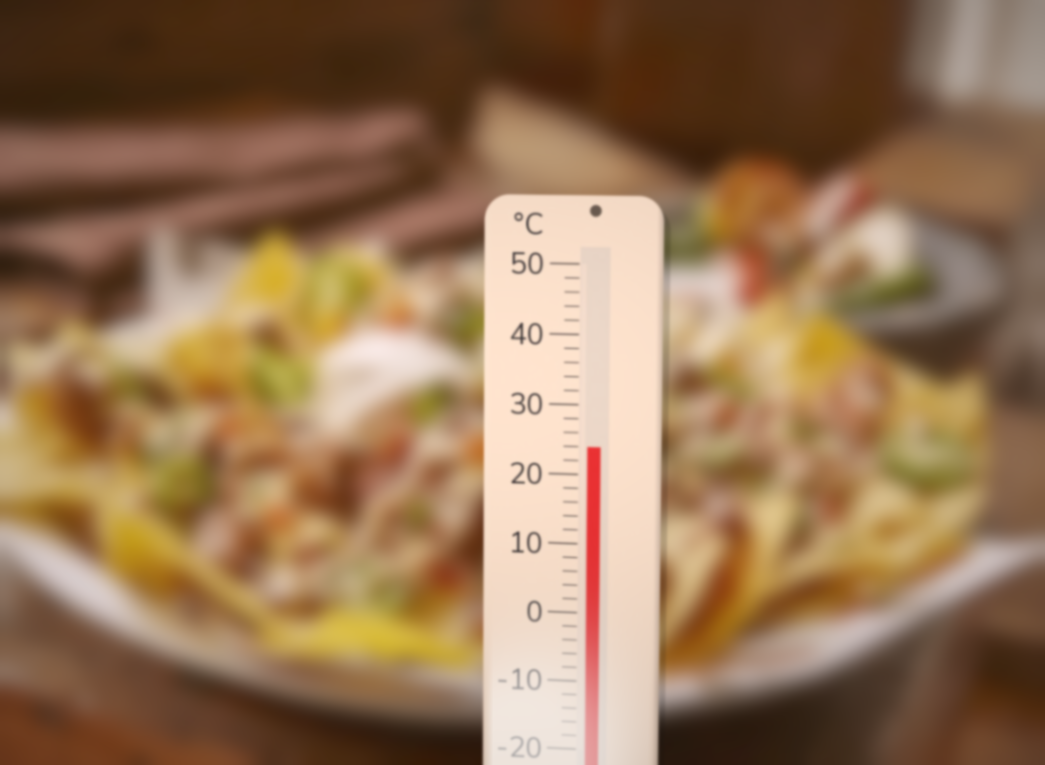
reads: value=24 unit=°C
